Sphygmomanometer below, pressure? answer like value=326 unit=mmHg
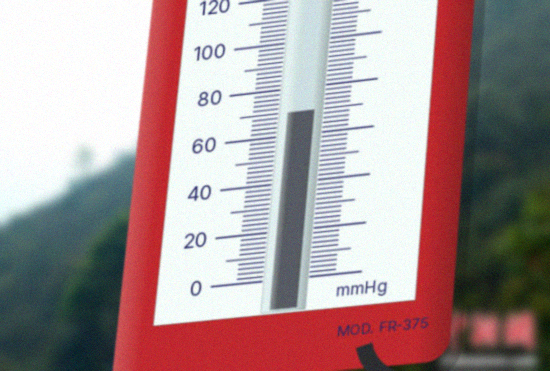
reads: value=70 unit=mmHg
